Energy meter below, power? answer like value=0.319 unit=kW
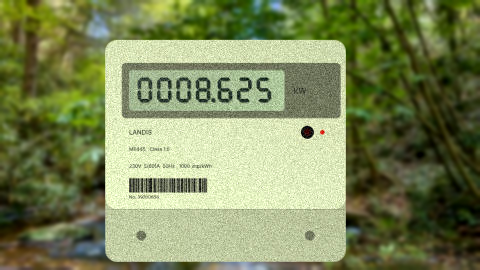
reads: value=8.625 unit=kW
